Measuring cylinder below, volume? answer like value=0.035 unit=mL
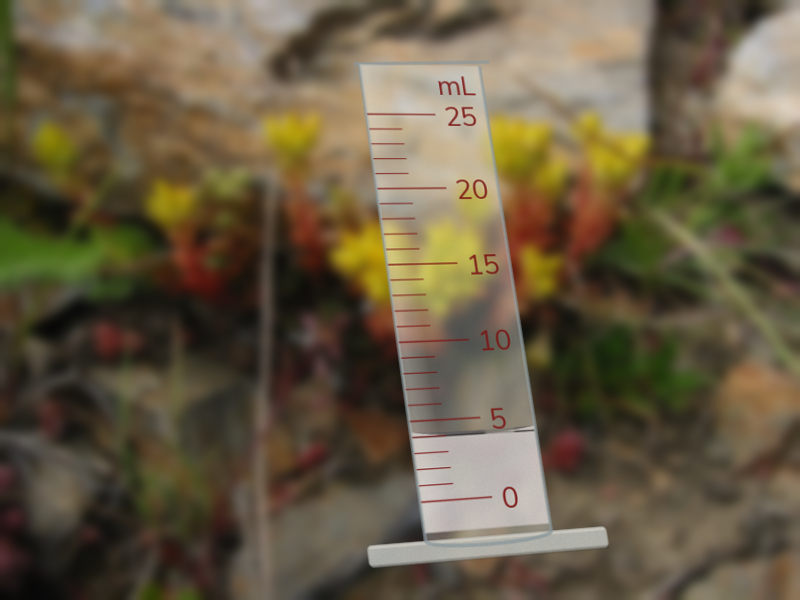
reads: value=4 unit=mL
